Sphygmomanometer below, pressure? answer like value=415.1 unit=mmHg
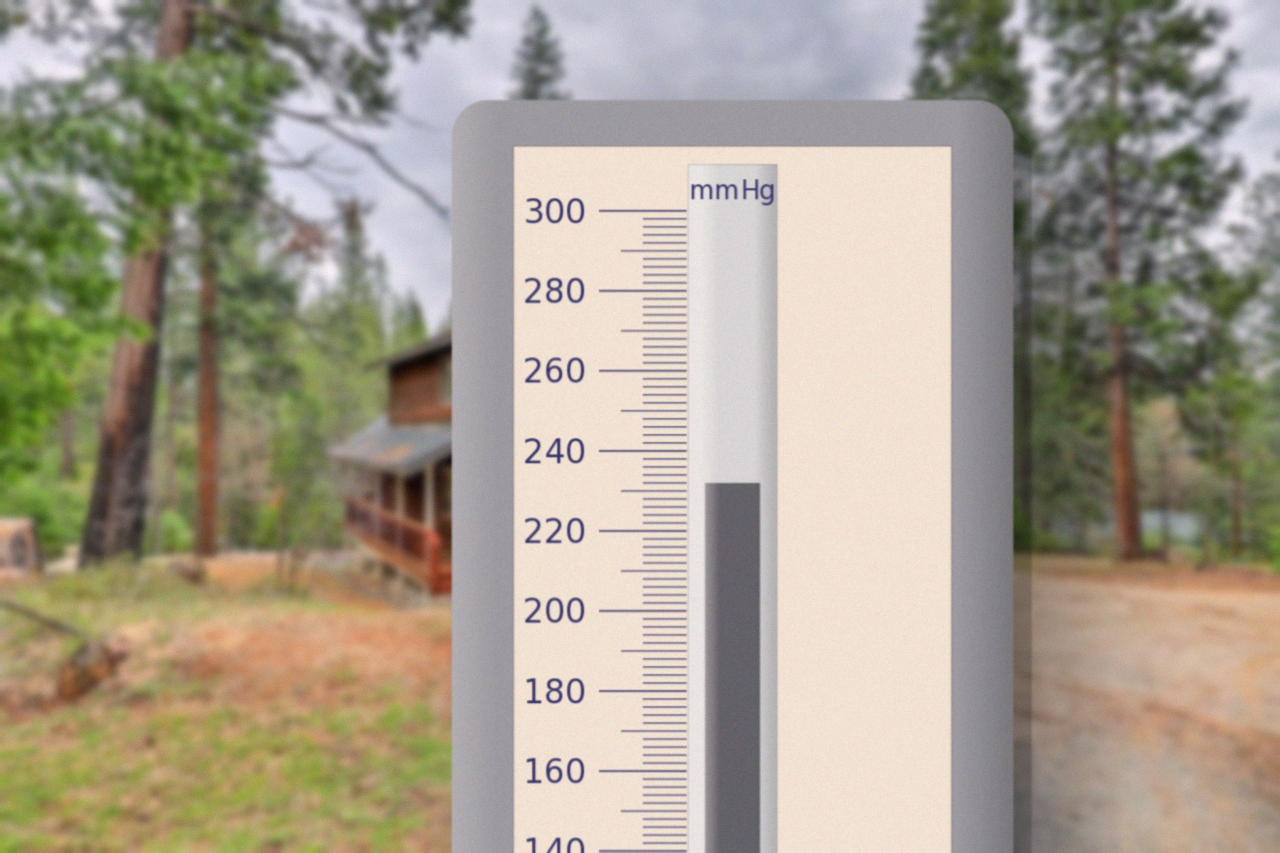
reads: value=232 unit=mmHg
